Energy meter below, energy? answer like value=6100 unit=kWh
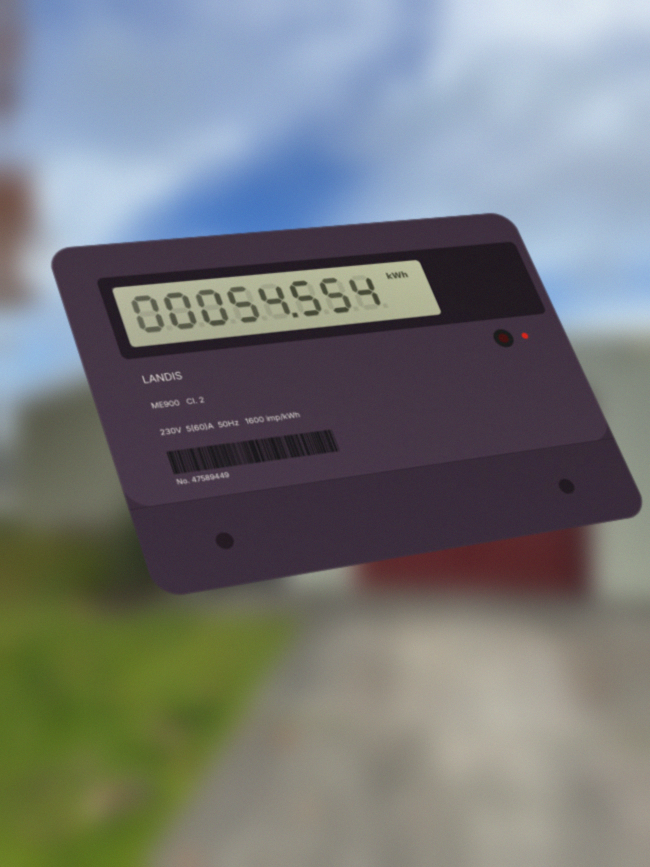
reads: value=54.554 unit=kWh
